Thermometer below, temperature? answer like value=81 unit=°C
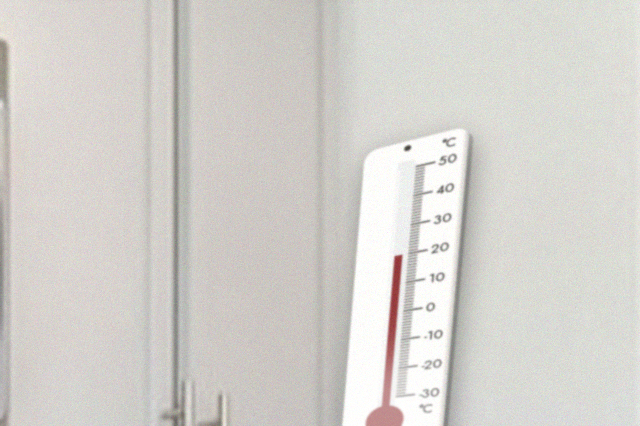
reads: value=20 unit=°C
